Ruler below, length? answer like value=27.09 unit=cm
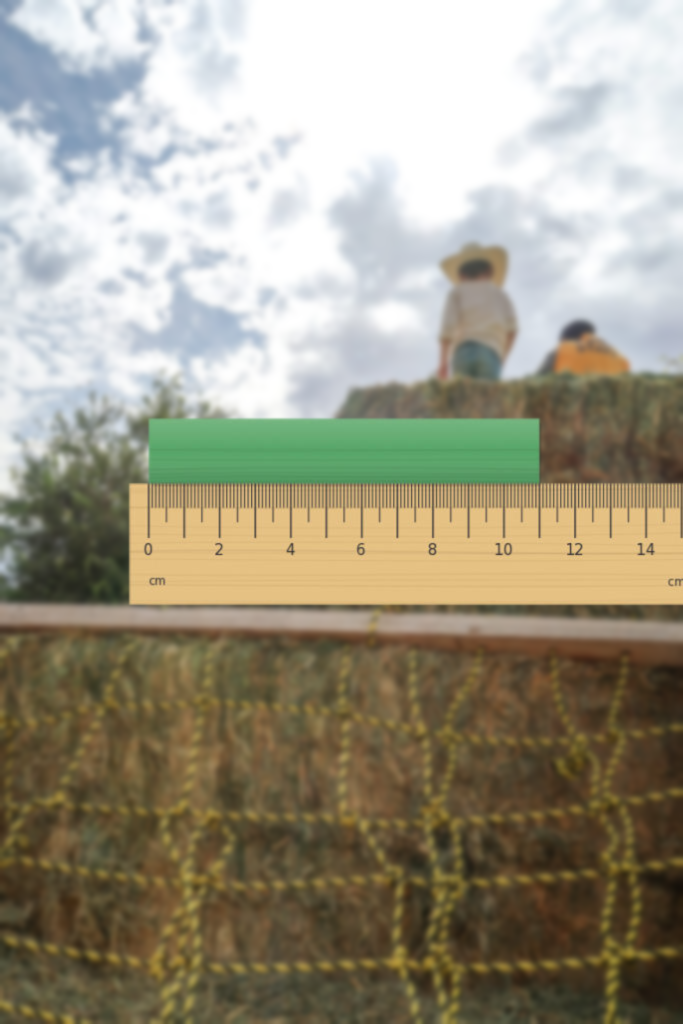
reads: value=11 unit=cm
